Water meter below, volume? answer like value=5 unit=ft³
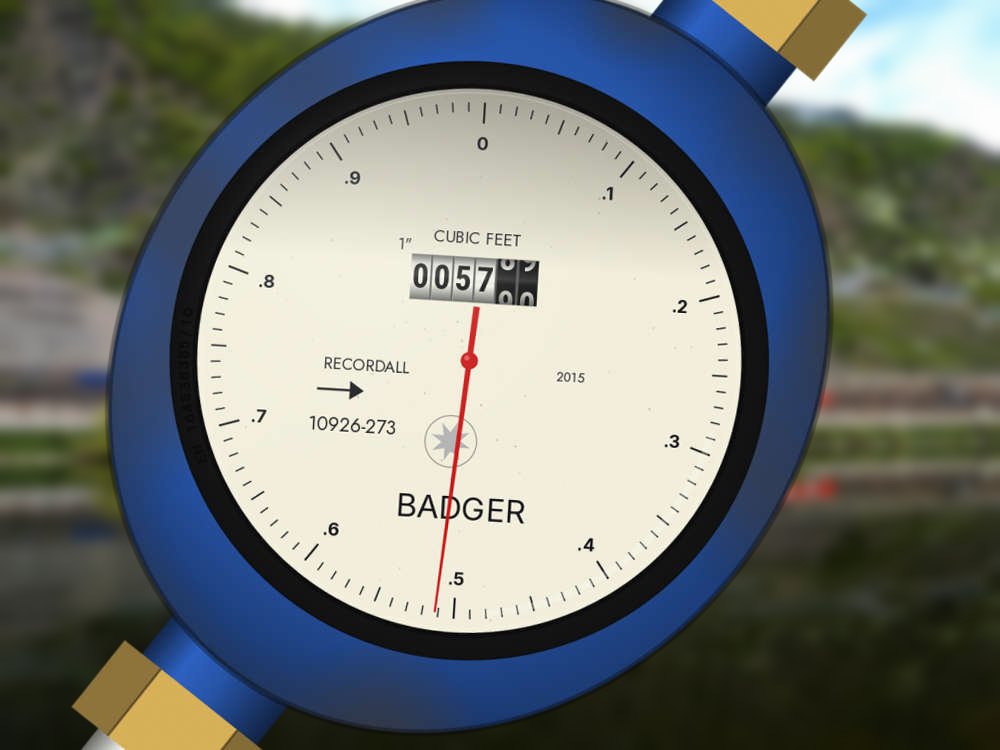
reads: value=5789.51 unit=ft³
